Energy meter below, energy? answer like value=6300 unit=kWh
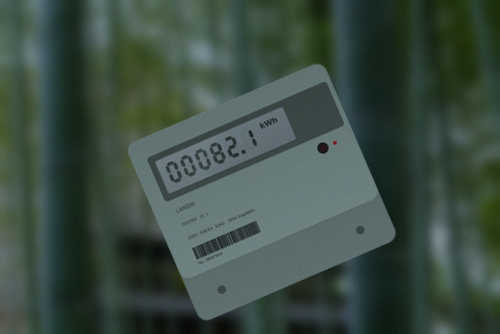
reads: value=82.1 unit=kWh
